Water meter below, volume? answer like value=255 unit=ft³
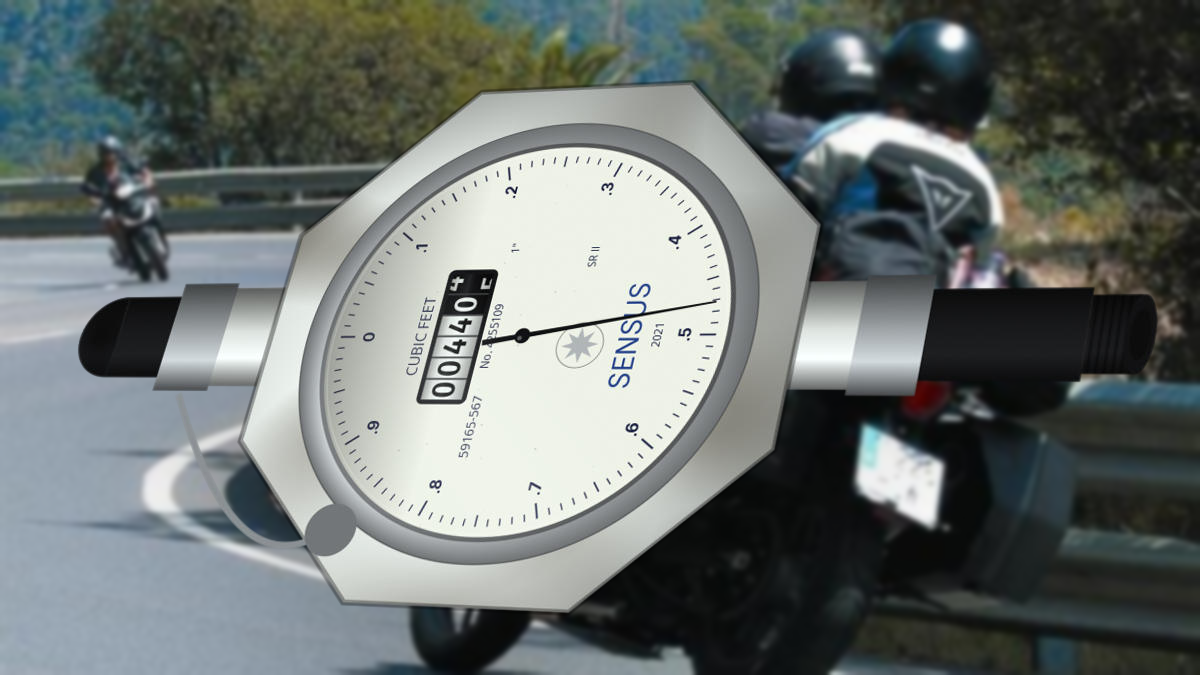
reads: value=4404.47 unit=ft³
